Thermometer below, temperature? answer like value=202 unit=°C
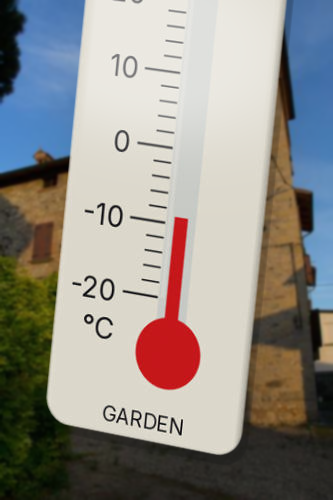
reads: value=-9 unit=°C
